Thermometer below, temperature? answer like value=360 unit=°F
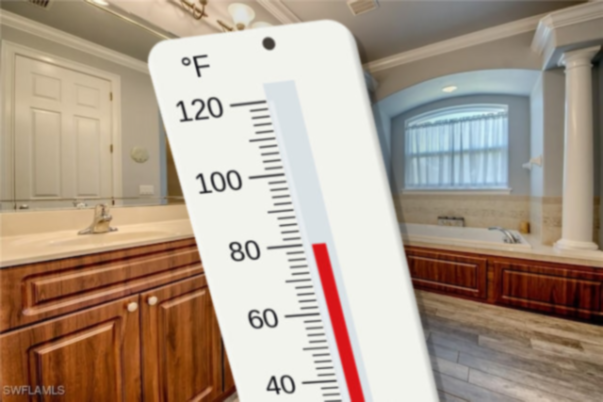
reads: value=80 unit=°F
